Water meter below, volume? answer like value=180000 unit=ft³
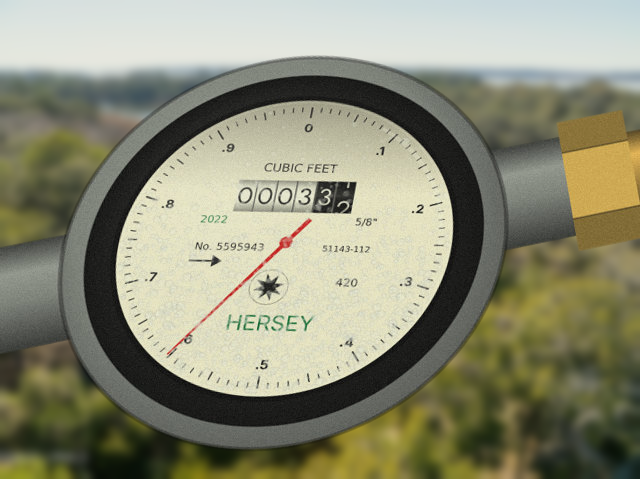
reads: value=331.60 unit=ft³
